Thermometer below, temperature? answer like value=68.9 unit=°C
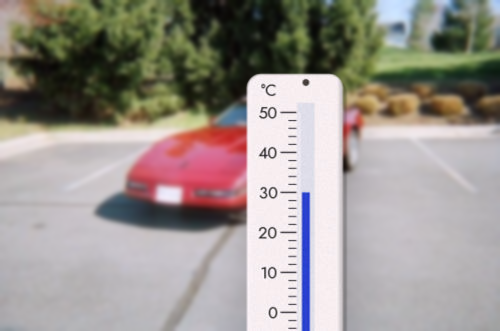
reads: value=30 unit=°C
